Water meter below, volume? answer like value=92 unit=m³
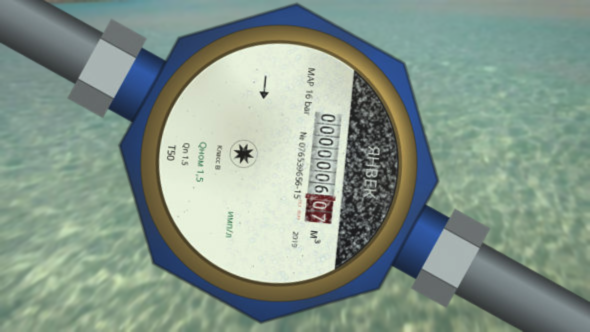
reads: value=6.07 unit=m³
